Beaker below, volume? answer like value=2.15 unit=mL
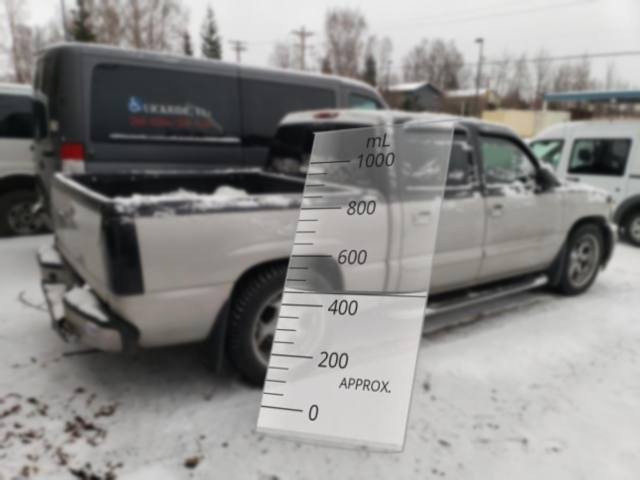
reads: value=450 unit=mL
